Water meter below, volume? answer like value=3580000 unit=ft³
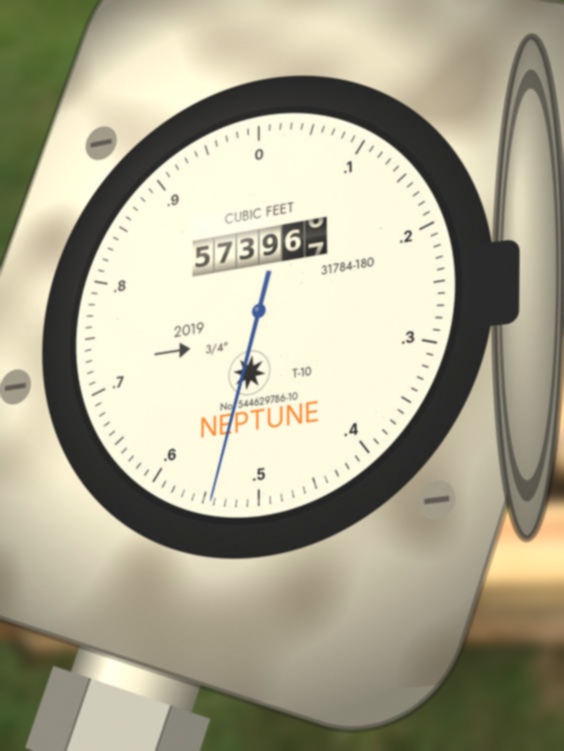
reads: value=573966.54 unit=ft³
